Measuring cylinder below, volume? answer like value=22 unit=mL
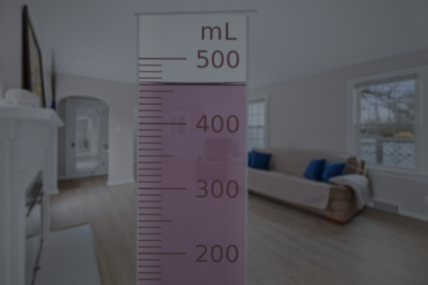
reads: value=460 unit=mL
